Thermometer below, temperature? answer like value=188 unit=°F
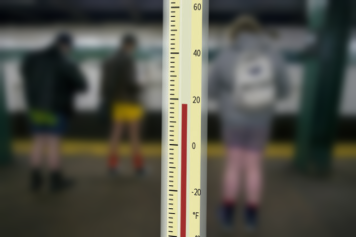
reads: value=18 unit=°F
